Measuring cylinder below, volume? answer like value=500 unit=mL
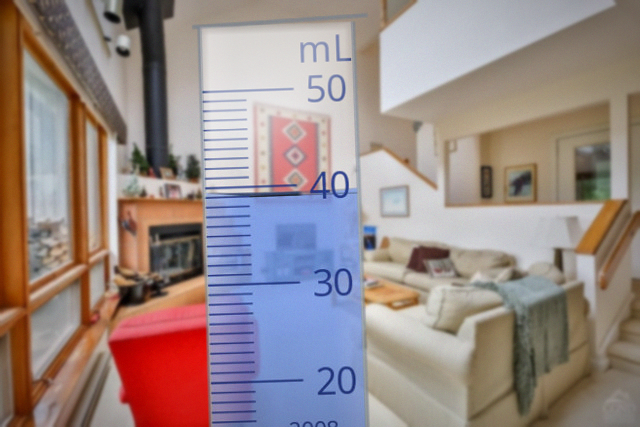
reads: value=39 unit=mL
